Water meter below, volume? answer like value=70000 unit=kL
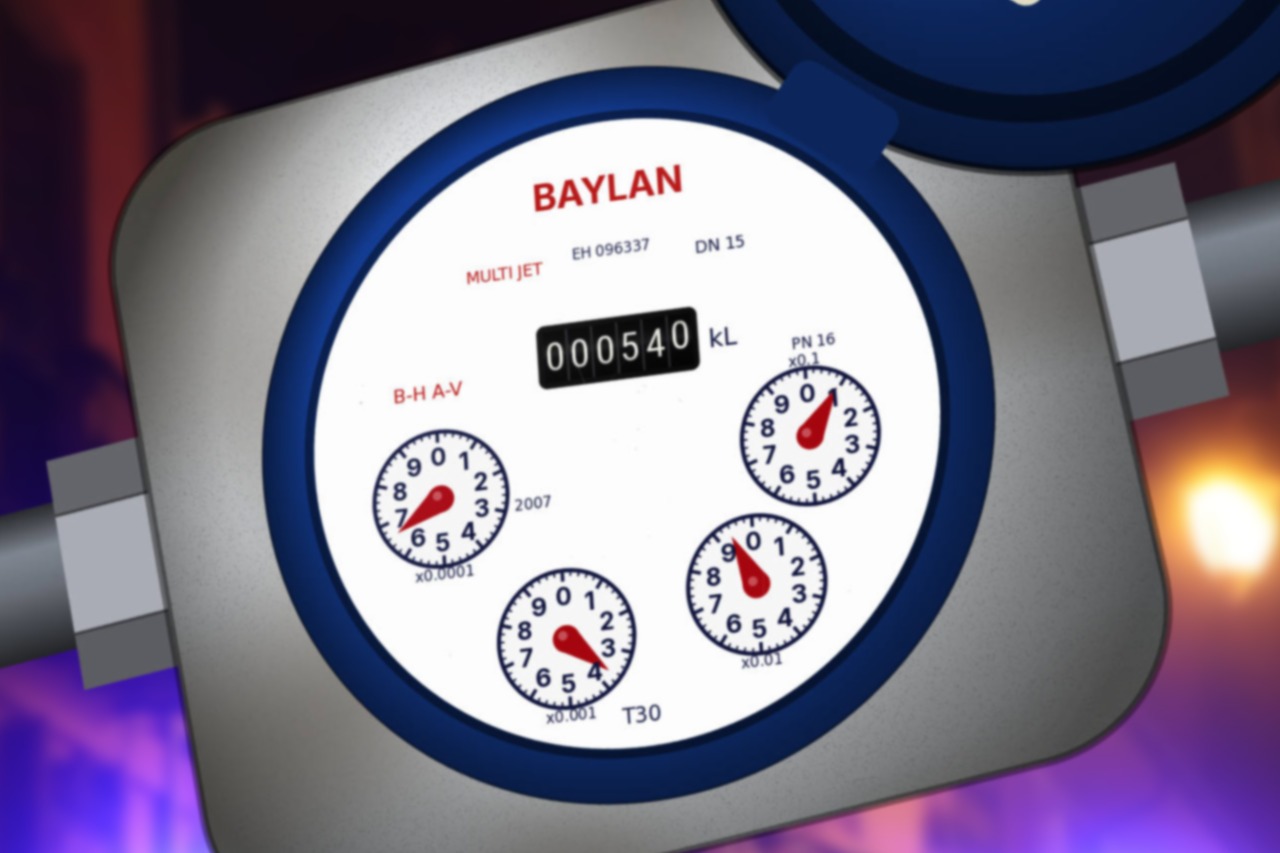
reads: value=540.0936 unit=kL
